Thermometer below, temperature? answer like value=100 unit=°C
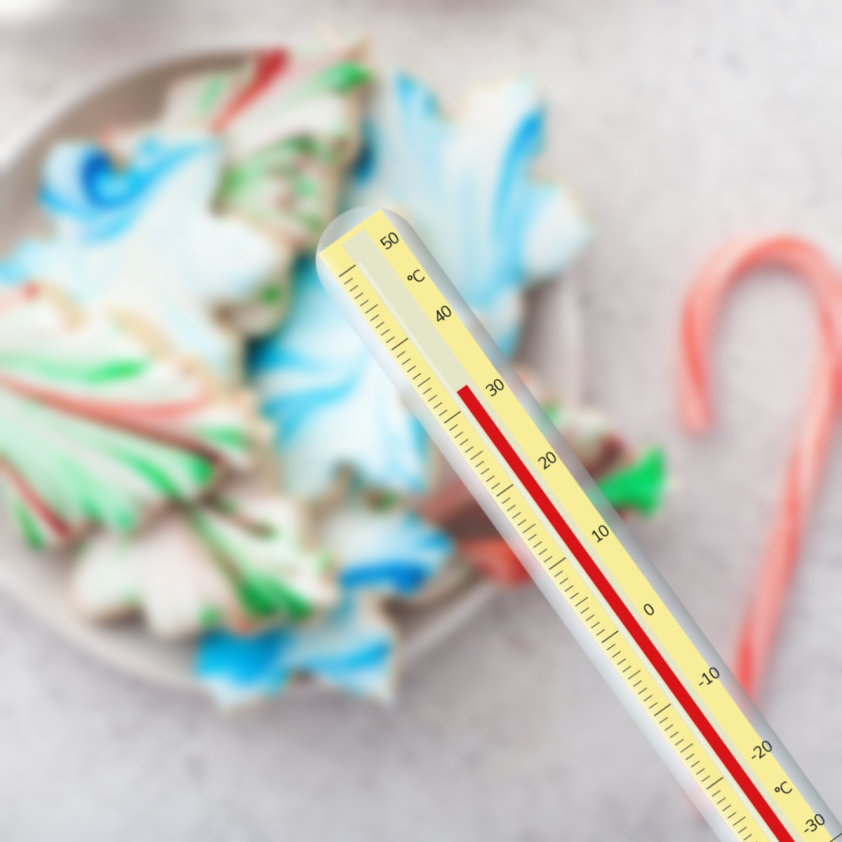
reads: value=32 unit=°C
